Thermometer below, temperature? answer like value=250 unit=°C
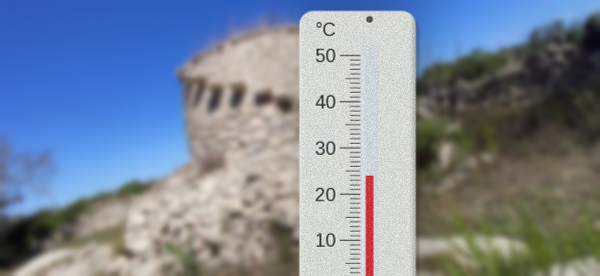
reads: value=24 unit=°C
